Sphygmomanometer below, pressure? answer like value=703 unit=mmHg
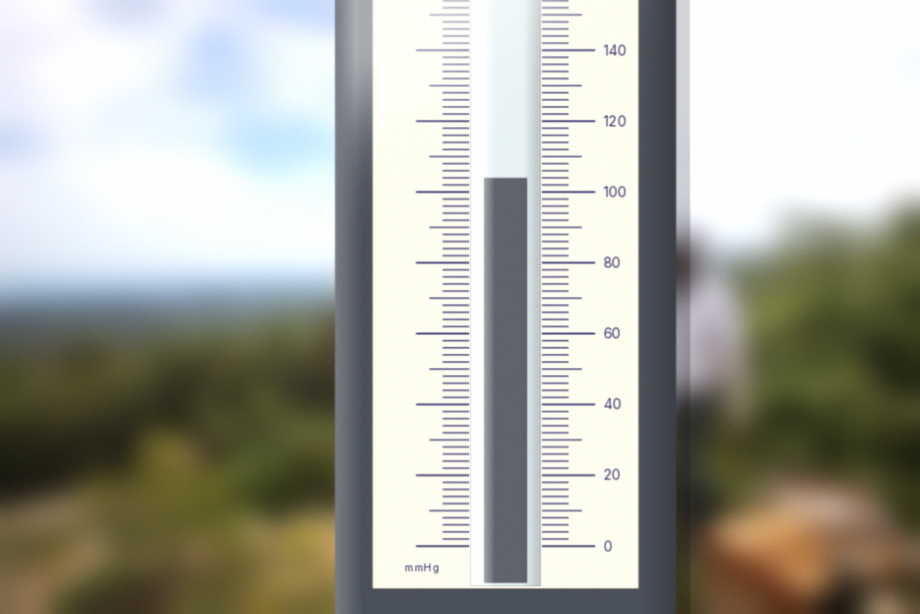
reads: value=104 unit=mmHg
